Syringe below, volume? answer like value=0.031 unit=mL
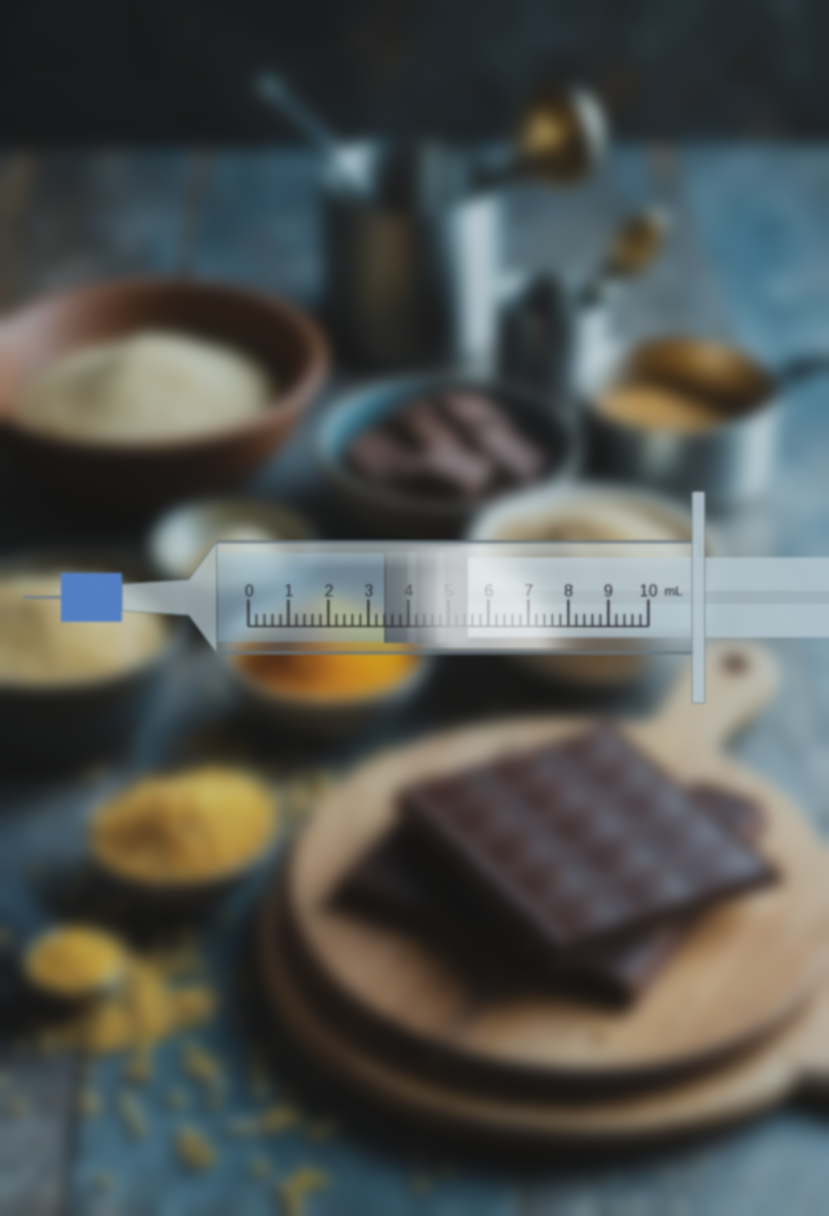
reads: value=3.4 unit=mL
